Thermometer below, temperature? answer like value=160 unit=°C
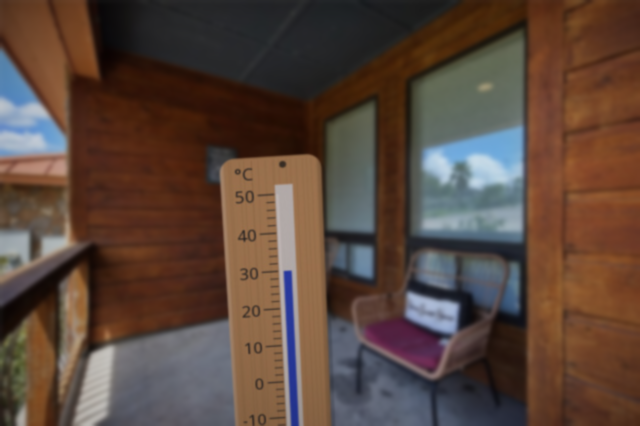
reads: value=30 unit=°C
